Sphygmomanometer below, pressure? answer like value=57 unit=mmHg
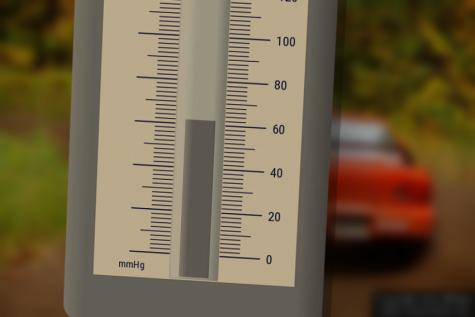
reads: value=62 unit=mmHg
